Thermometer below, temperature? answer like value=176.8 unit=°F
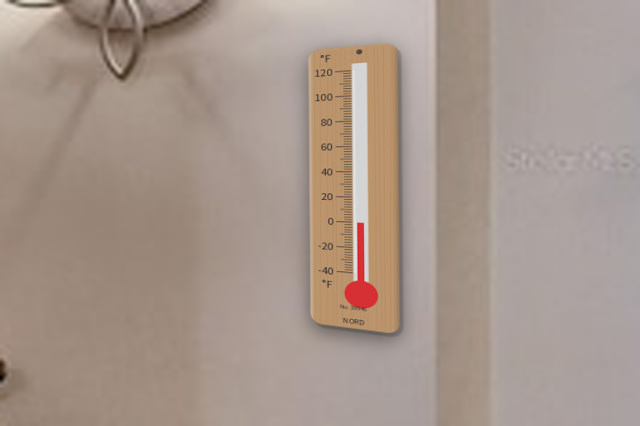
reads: value=0 unit=°F
